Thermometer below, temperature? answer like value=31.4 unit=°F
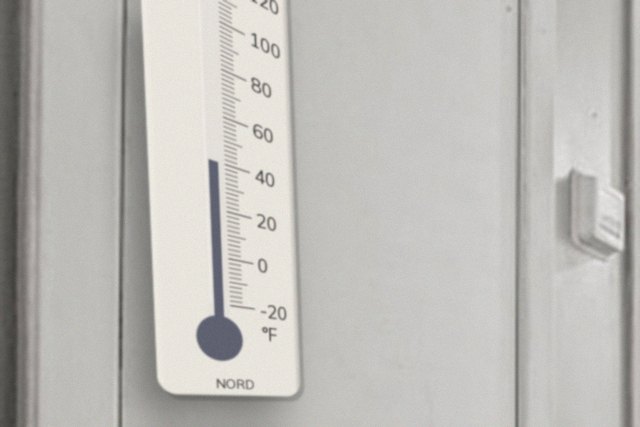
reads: value=40 unit=°F
